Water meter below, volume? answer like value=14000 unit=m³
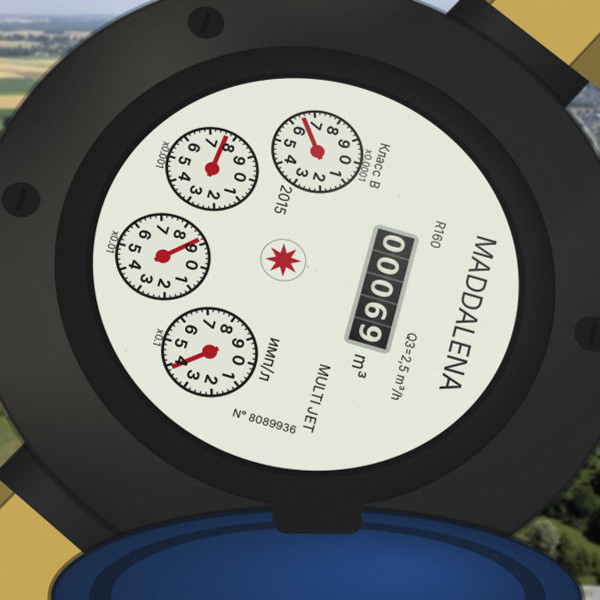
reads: value=69.3876 unit=m³
